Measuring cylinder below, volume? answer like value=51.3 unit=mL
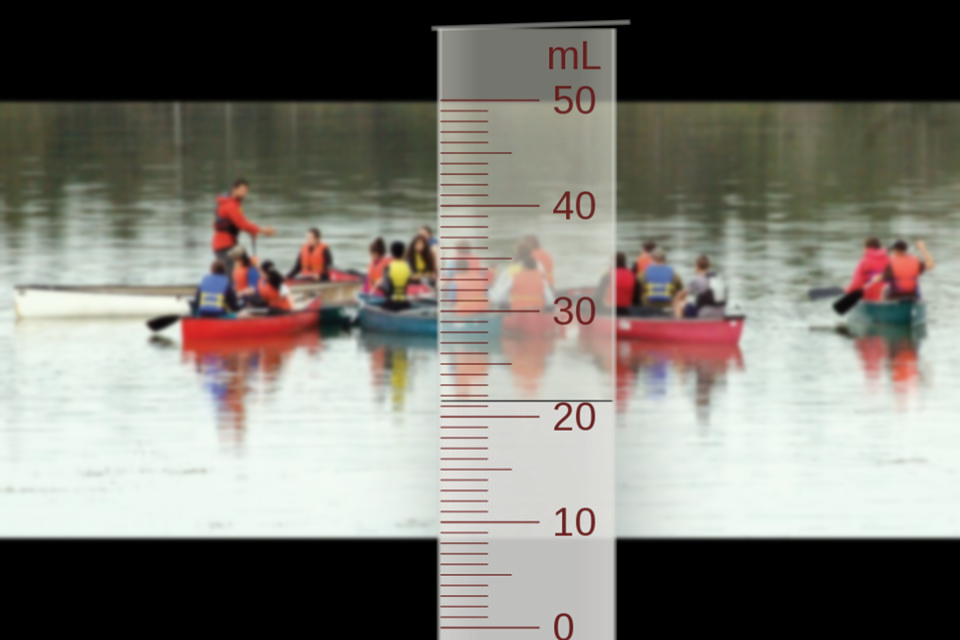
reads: value=21.5 unit=mL
